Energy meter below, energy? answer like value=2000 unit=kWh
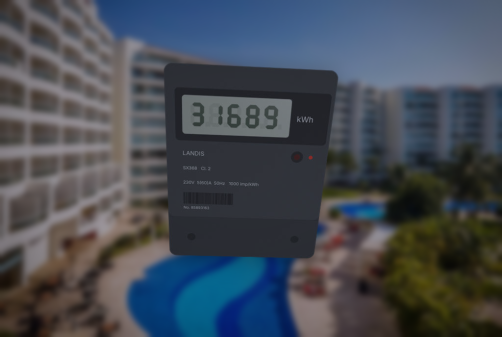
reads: value=31689 unit=kWh
